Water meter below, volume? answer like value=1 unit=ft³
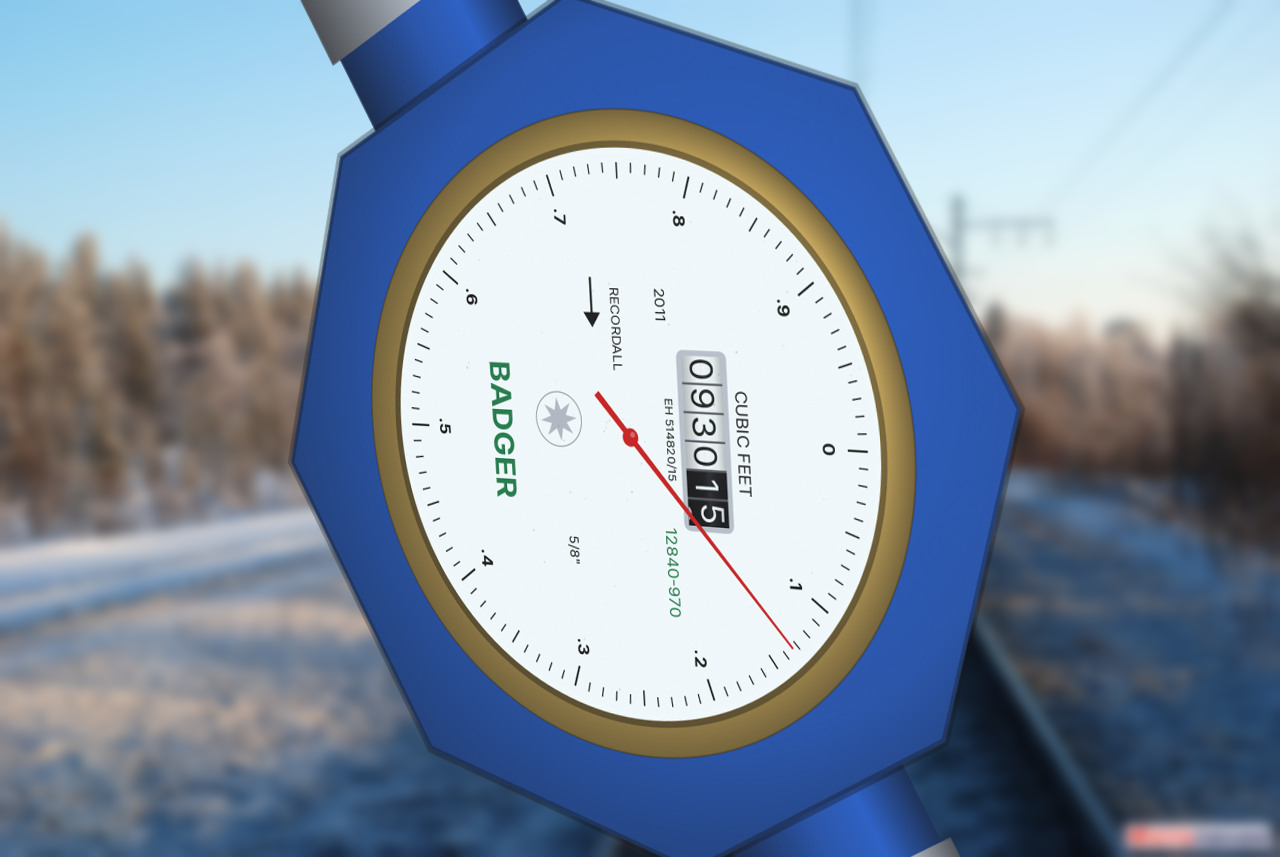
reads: value=93015.13 unit=ft³
